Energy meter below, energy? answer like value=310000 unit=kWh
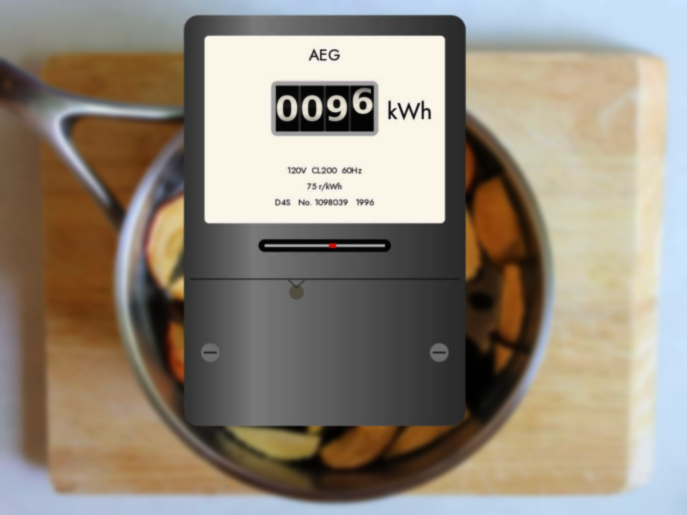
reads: value=96 unit=kWh
